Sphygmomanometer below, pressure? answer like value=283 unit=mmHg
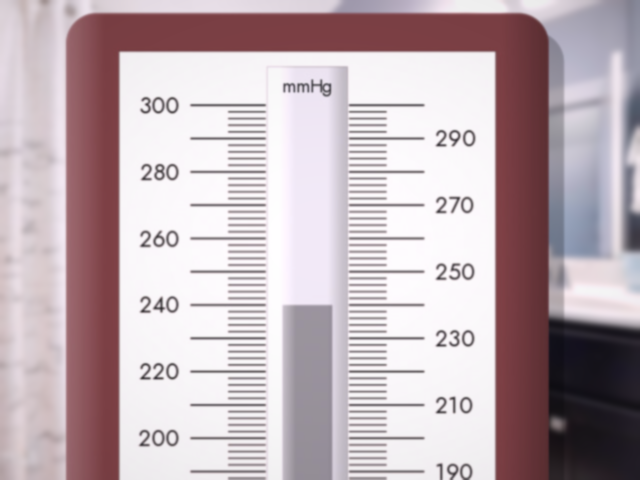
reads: value=240 unit=mmHg
